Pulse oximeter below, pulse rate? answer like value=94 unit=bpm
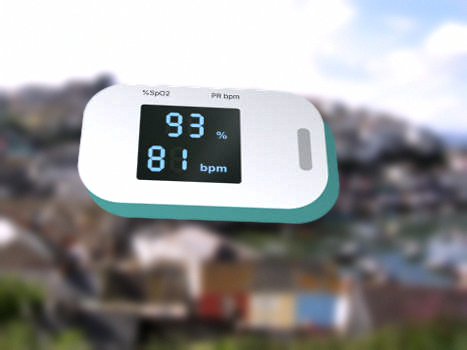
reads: value=81 unit=bpm
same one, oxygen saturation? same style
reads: value=93 unit=%
